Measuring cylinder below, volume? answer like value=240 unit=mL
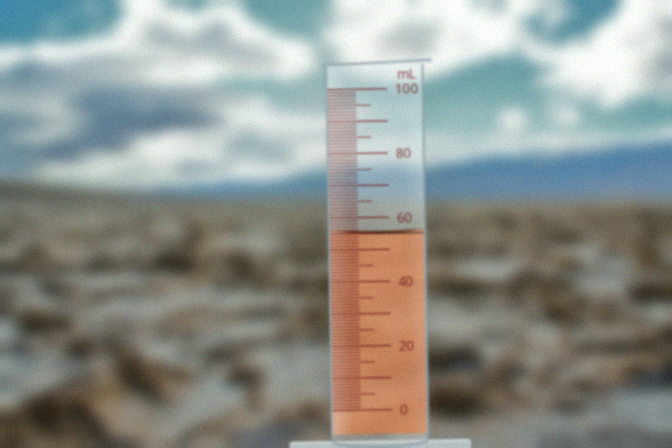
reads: value=55 unit=mL
